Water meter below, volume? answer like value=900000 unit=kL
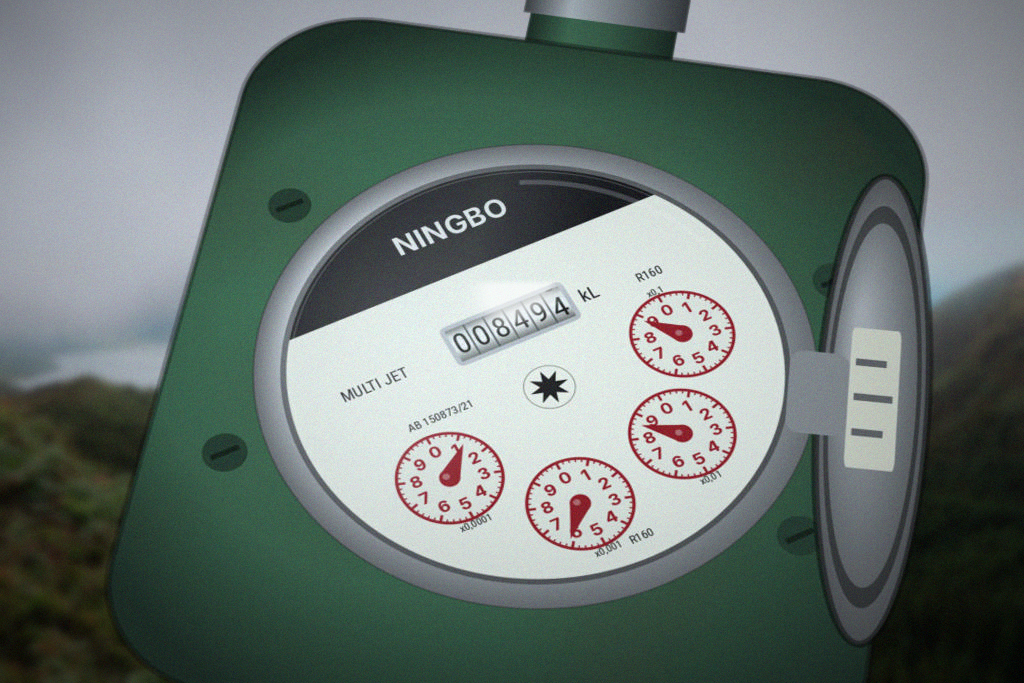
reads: value=8493.8861 unit=kL
